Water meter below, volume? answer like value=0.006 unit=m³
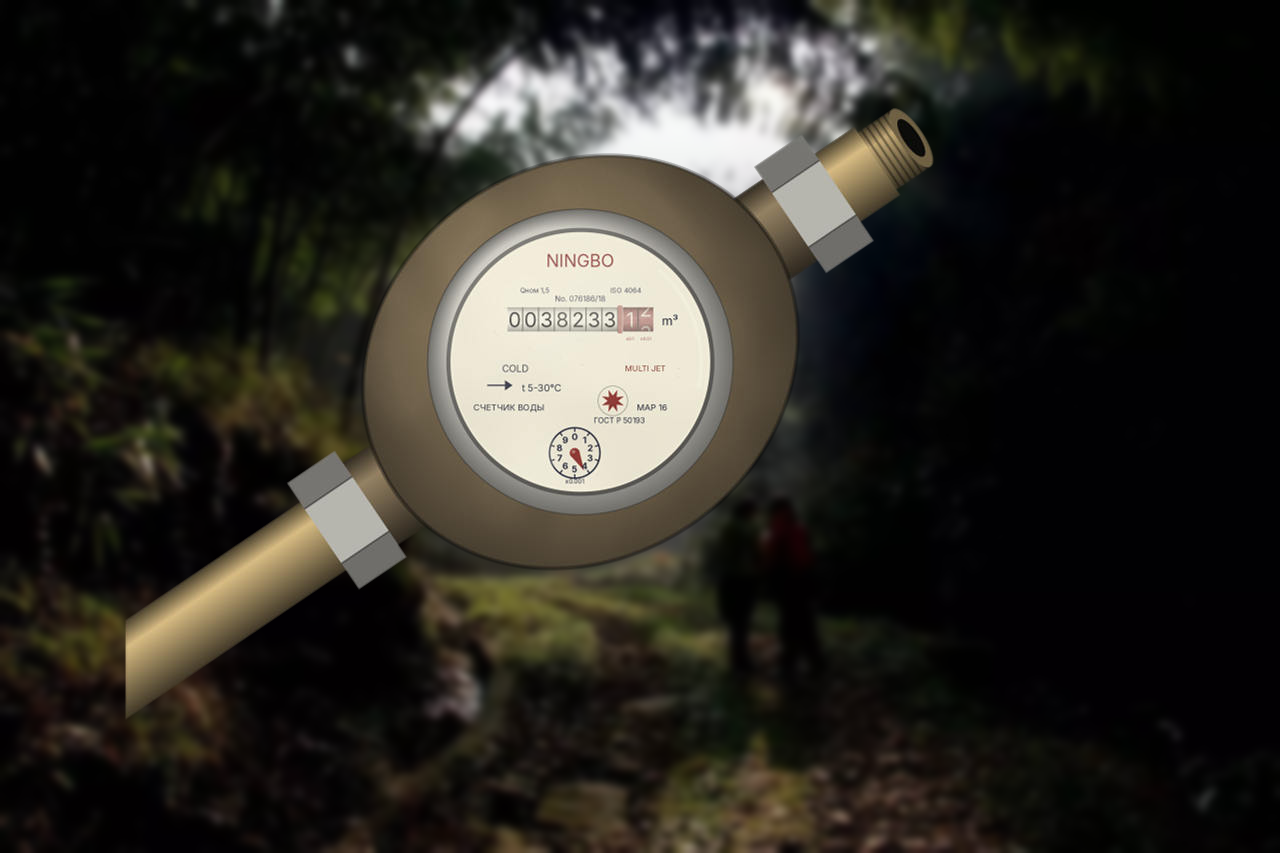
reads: value=38233.124 unit=m³
